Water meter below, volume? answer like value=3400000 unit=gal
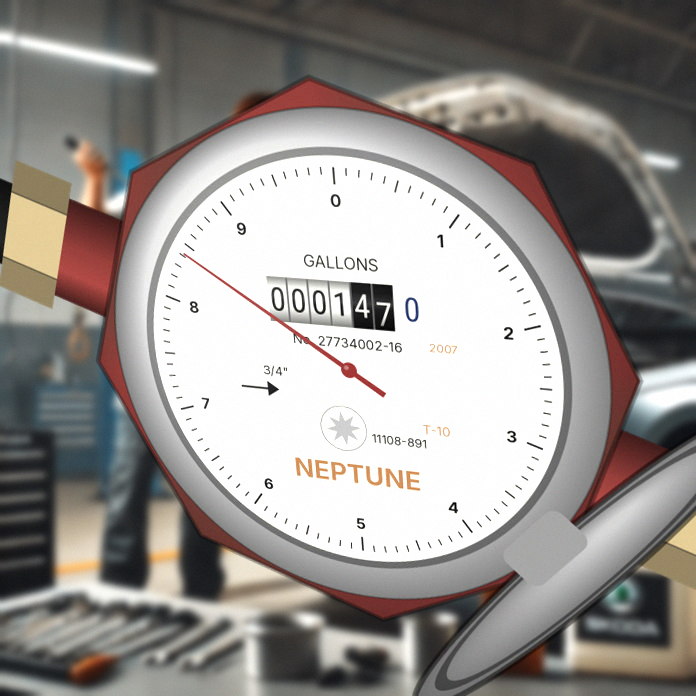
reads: value=1468.4 unit=gal
